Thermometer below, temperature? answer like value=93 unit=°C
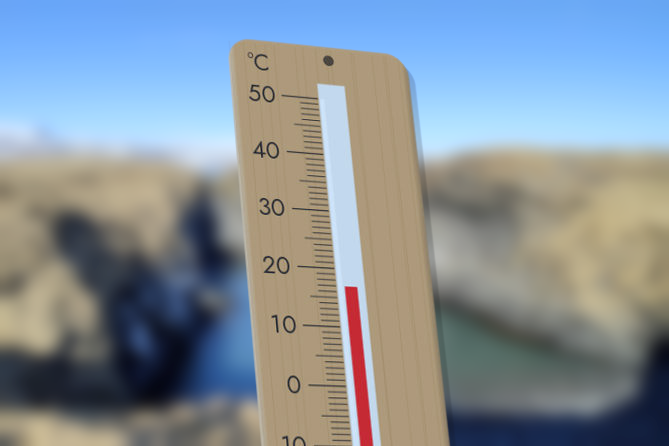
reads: value=17 unit=°C
